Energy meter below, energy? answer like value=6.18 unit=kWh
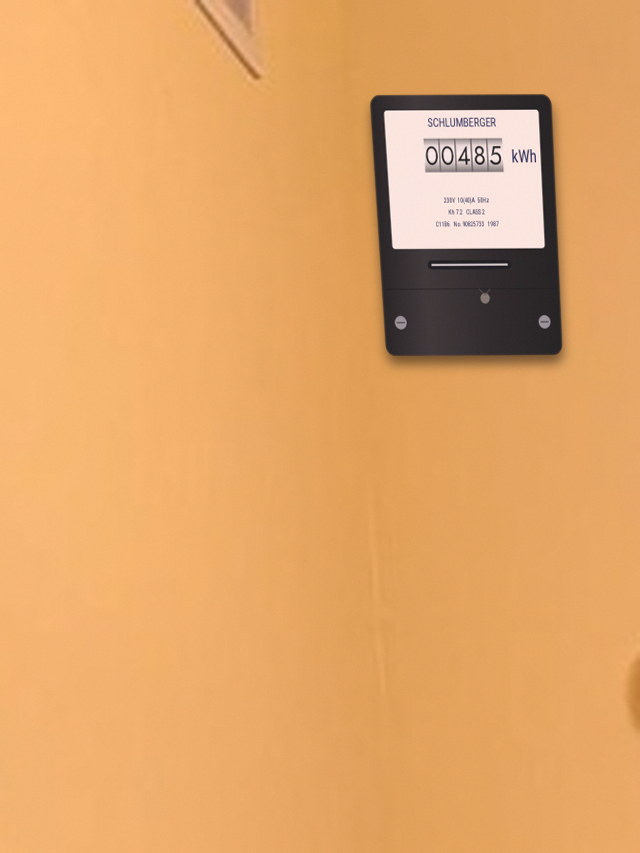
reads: value=485 unit=kWh
